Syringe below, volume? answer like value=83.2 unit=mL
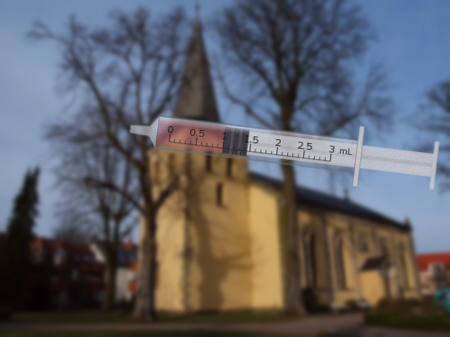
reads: value=1 unit=mL
